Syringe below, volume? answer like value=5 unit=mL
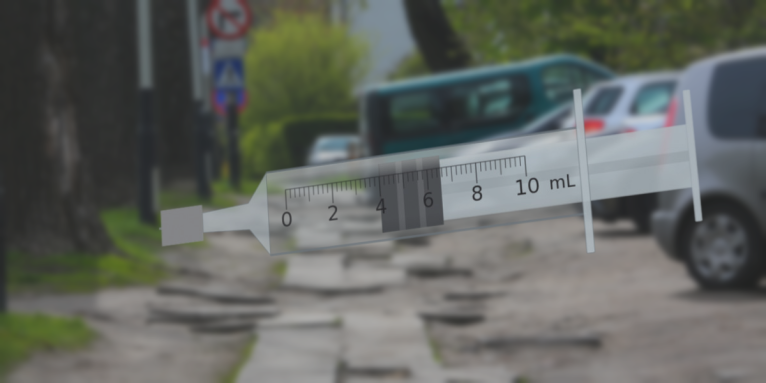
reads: value=4 unit=mL
